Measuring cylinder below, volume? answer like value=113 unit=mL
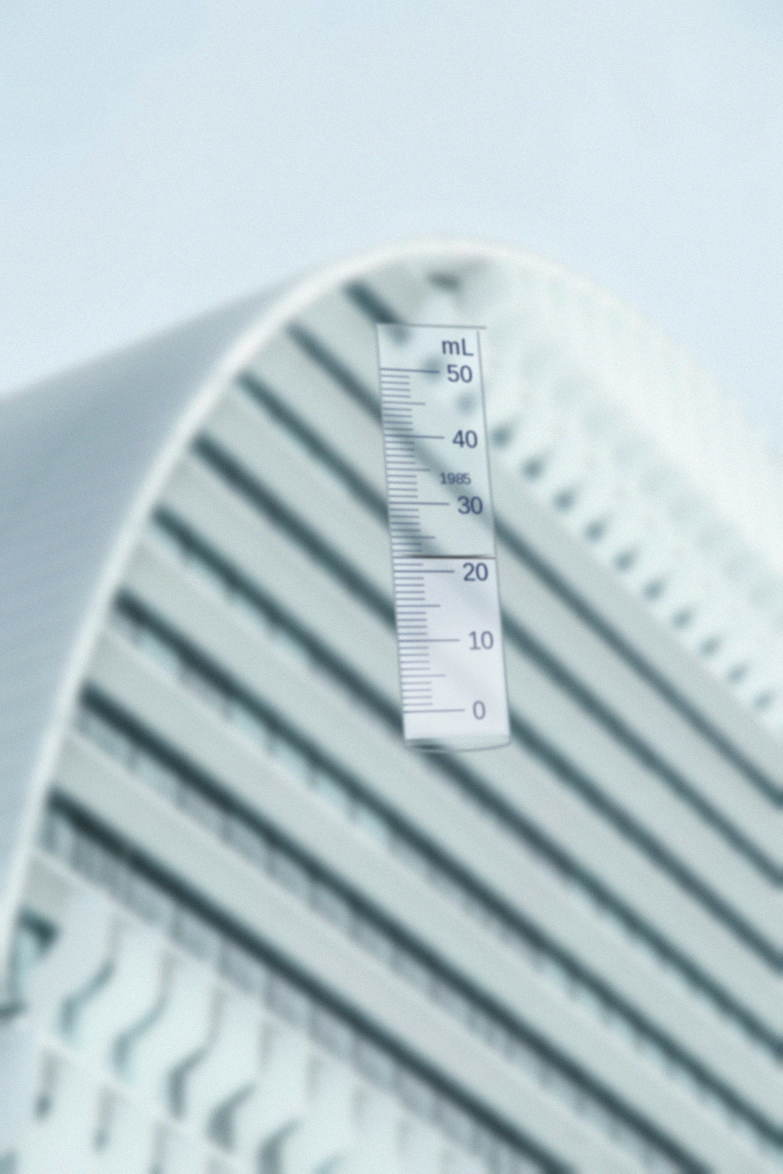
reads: value=22 unit=mL
